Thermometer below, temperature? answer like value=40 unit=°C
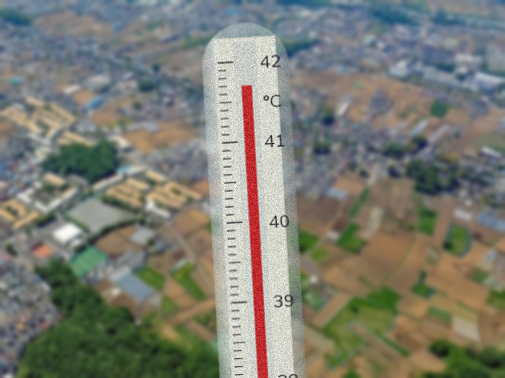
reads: value=41.7 unit=°C
